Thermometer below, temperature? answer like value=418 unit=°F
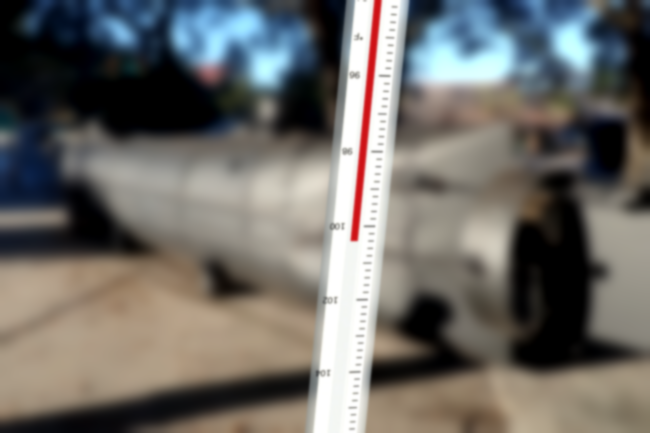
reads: value=100.4 unit=°F
